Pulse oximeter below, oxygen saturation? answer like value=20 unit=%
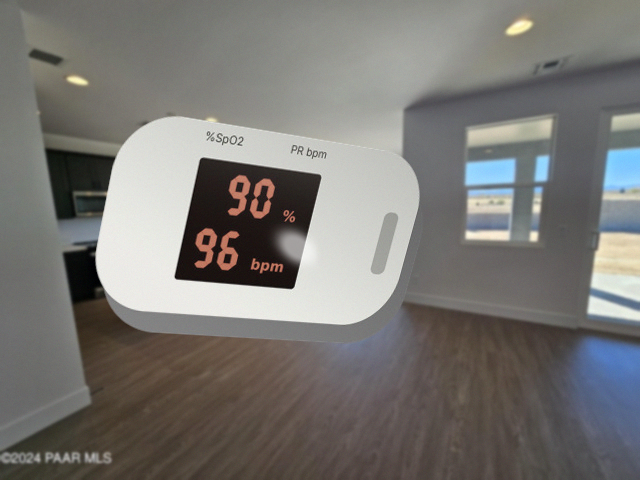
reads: value=90 unit=%
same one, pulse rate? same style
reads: value=96 unit=bpm
